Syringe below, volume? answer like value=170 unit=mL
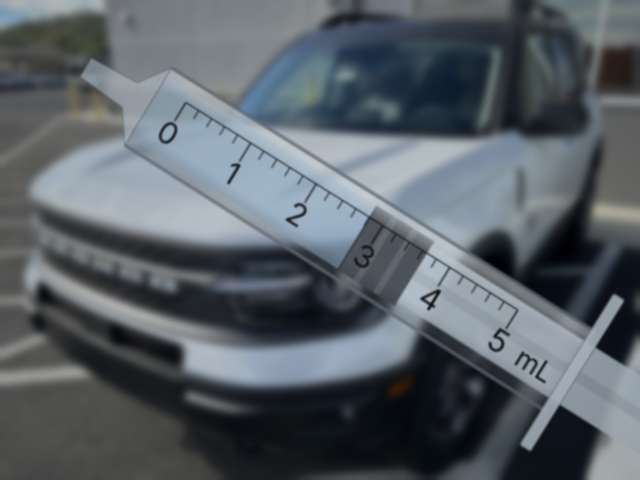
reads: value=2.8 unit=mL
